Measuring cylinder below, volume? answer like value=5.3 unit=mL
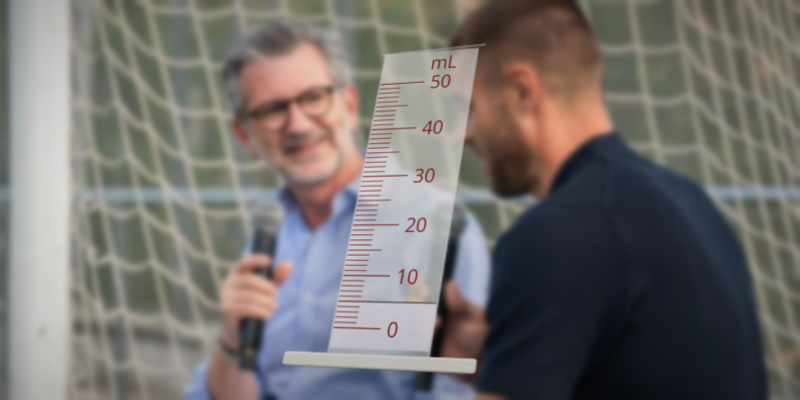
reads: value=5 unit=mL
